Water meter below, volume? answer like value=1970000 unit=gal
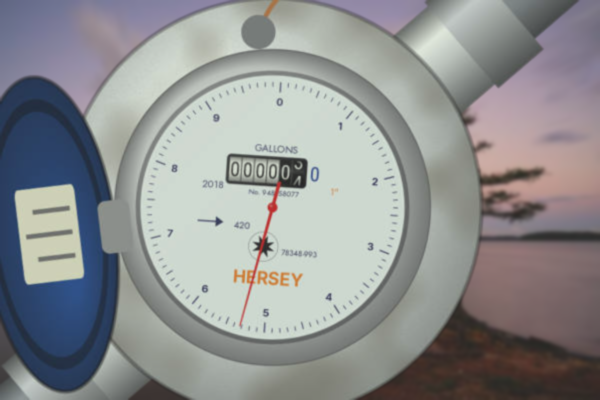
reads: value=35.3 unit=gal
